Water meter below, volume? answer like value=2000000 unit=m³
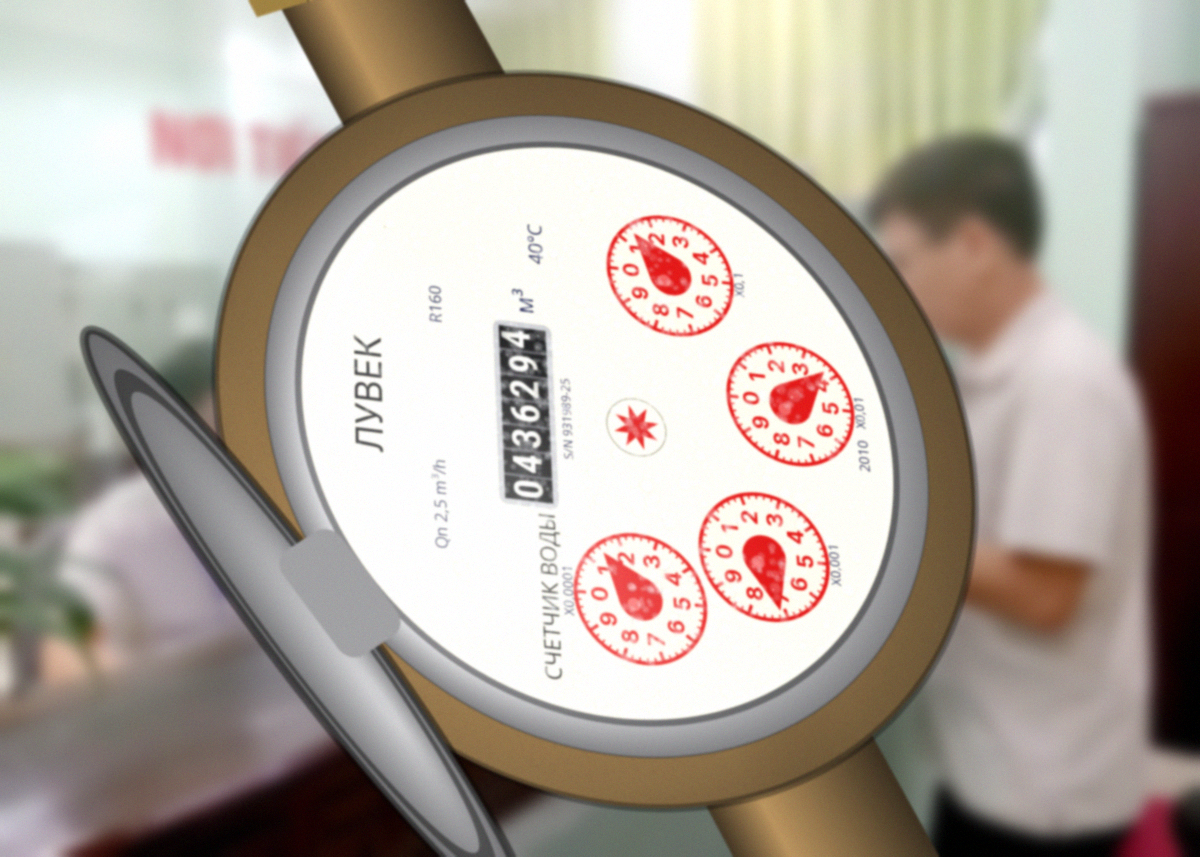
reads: value=436294.1371 unit=m³
